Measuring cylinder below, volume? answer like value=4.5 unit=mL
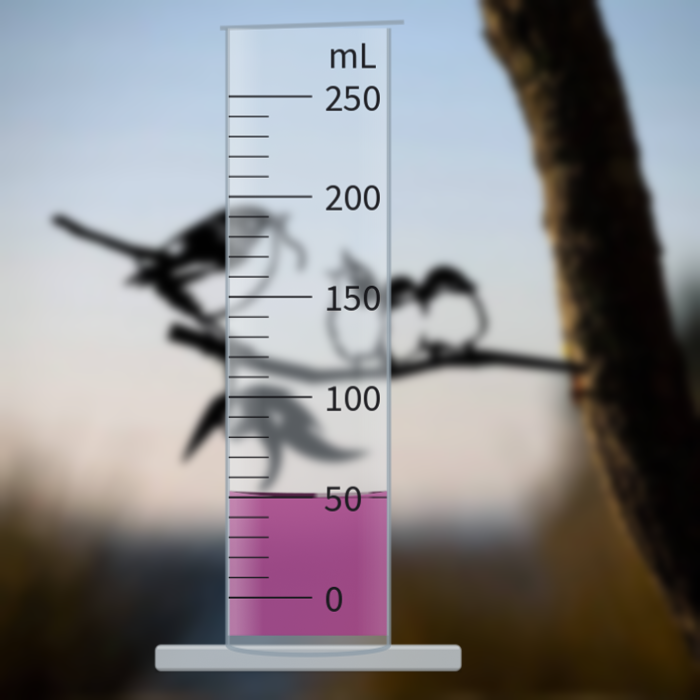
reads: value=50 unit=mL
